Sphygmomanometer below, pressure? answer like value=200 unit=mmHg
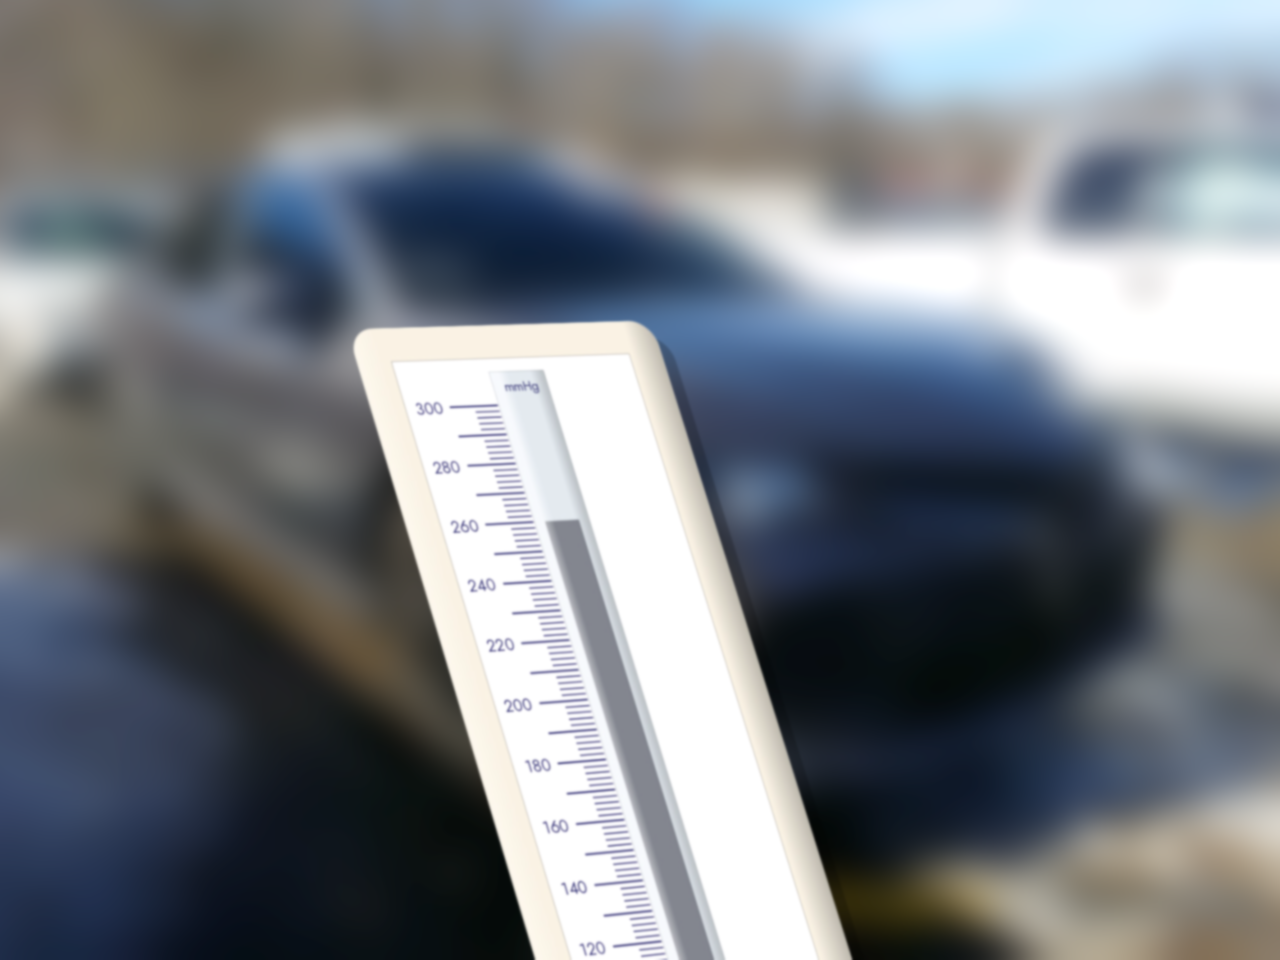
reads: value=260 unit=mmHg
